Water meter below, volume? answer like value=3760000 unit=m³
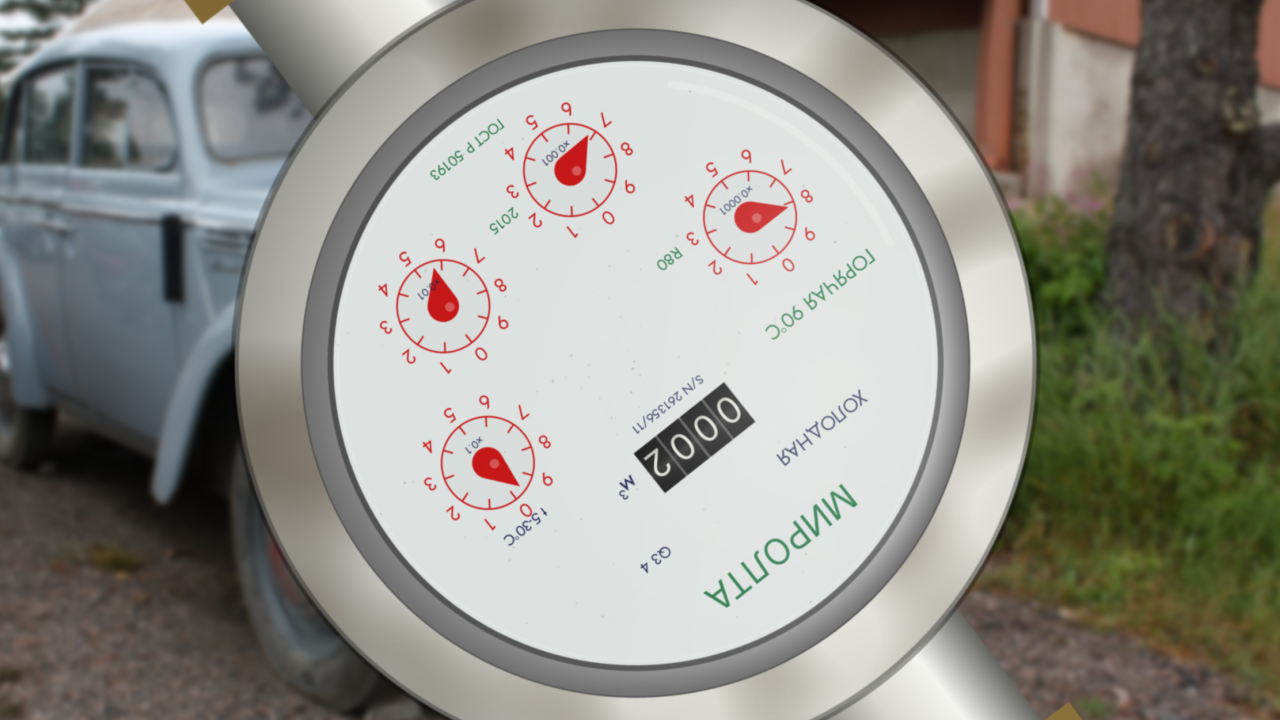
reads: value=1.9568 unit=m³
